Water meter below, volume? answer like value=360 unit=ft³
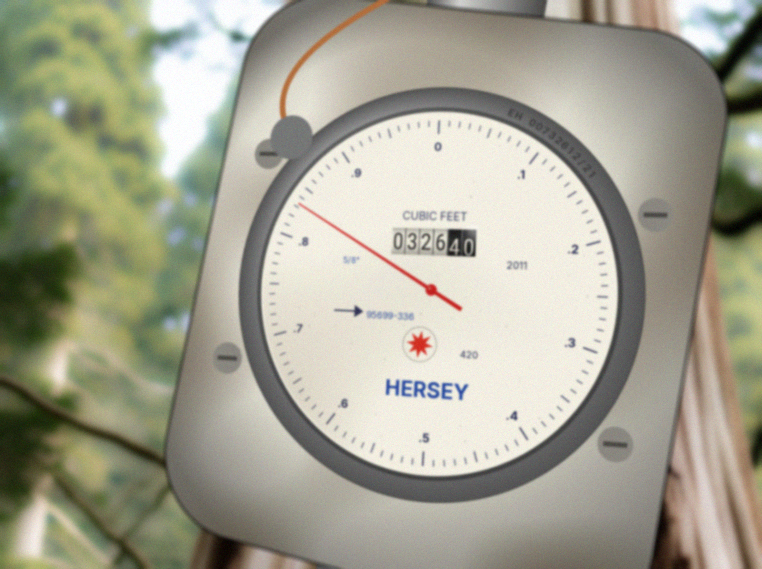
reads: value=32639.83 unit=ft³
